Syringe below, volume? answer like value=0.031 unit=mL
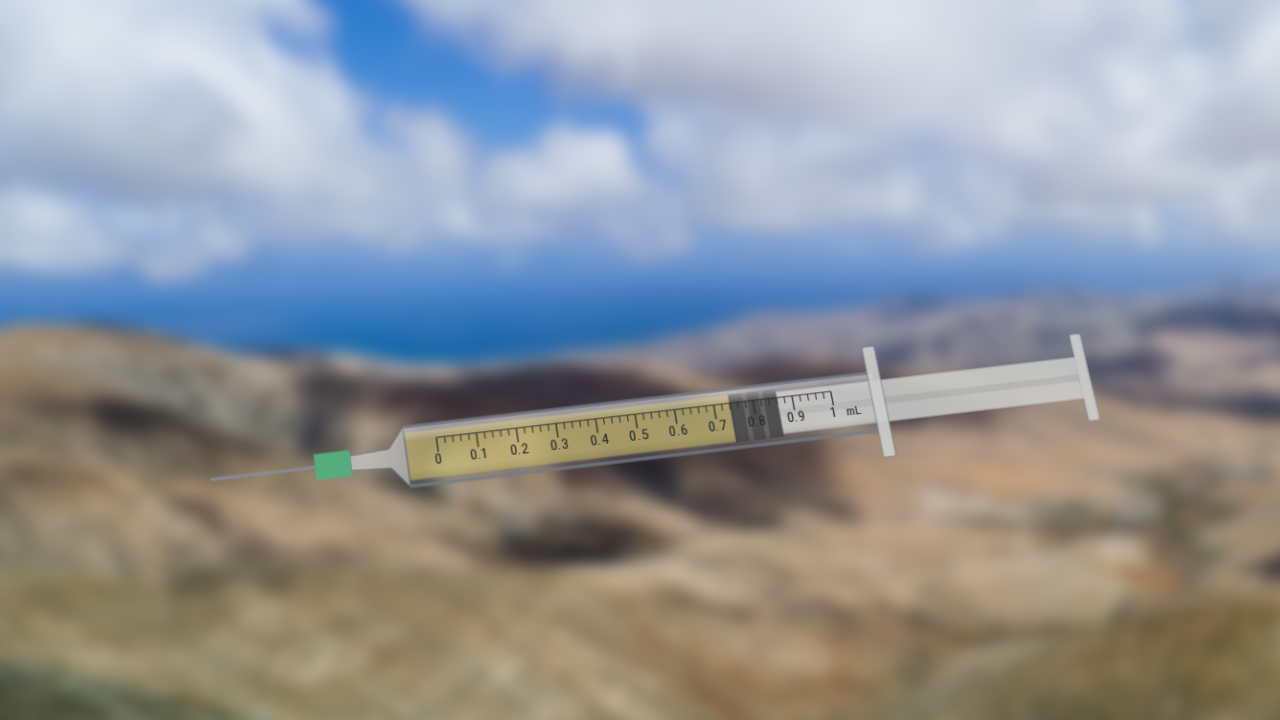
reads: value=0.74 unit=mL
